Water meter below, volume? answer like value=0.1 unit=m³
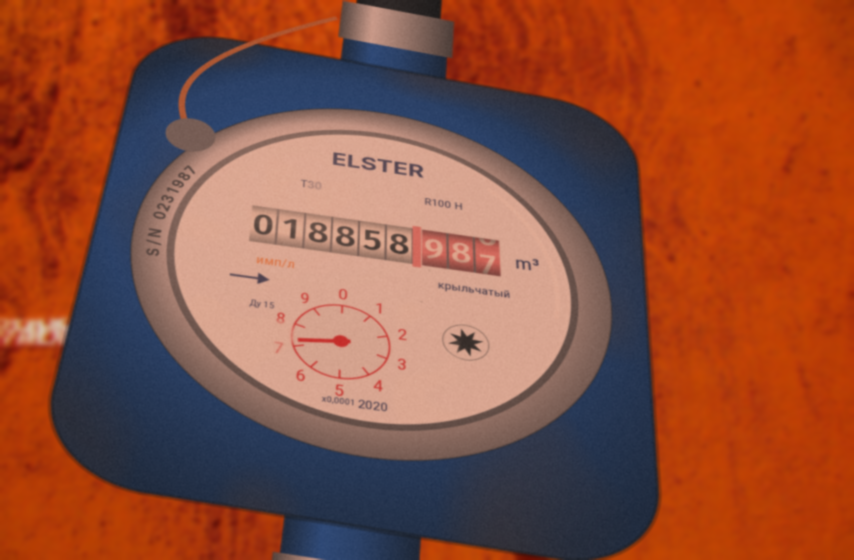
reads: value=18858.9867 unit=m³
